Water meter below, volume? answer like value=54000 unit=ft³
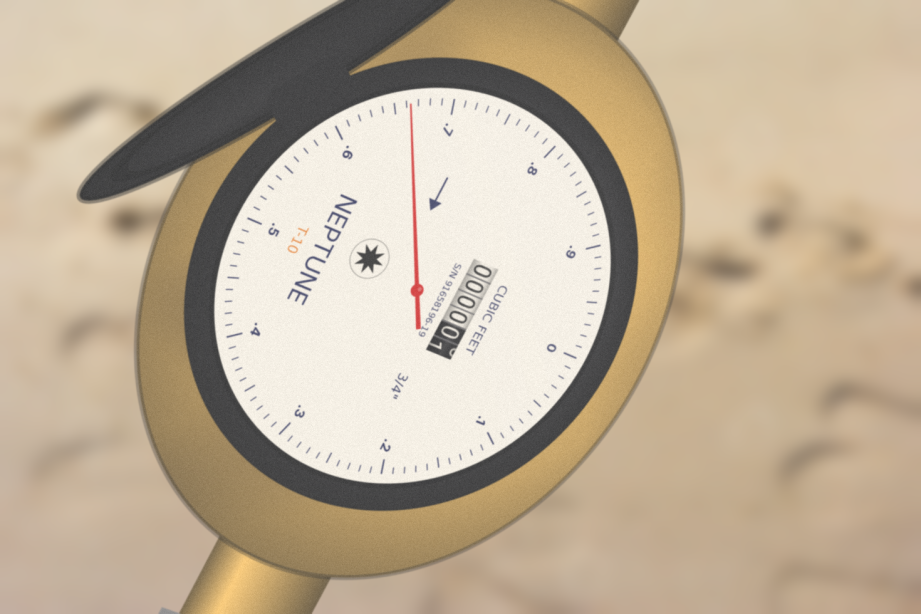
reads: value=0.66 unit=ft³
